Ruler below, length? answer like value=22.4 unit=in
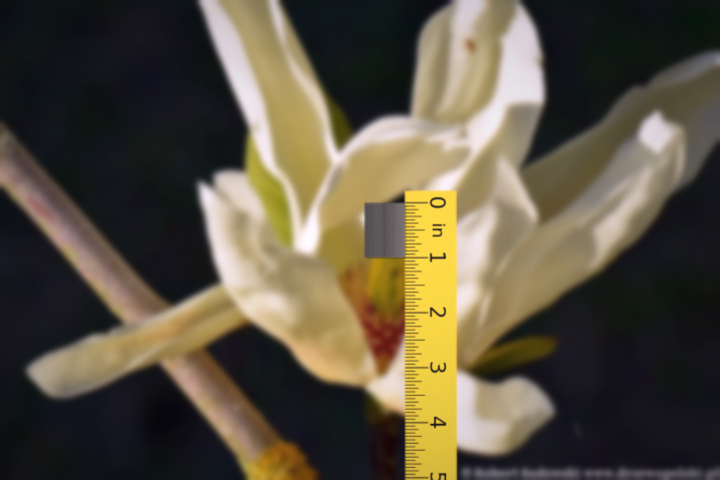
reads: value=1 unit=in
